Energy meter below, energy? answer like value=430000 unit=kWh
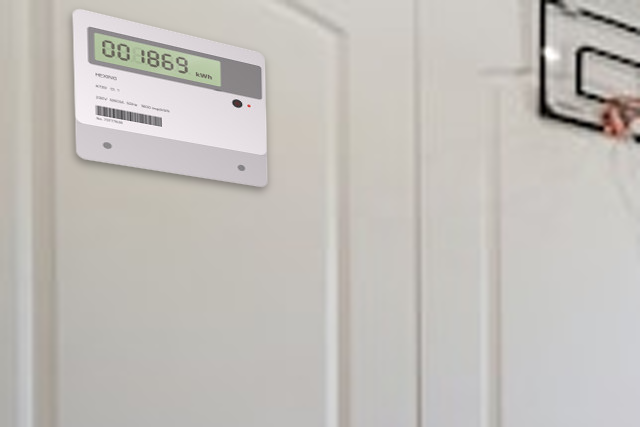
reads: value=1869 unit=kWh
